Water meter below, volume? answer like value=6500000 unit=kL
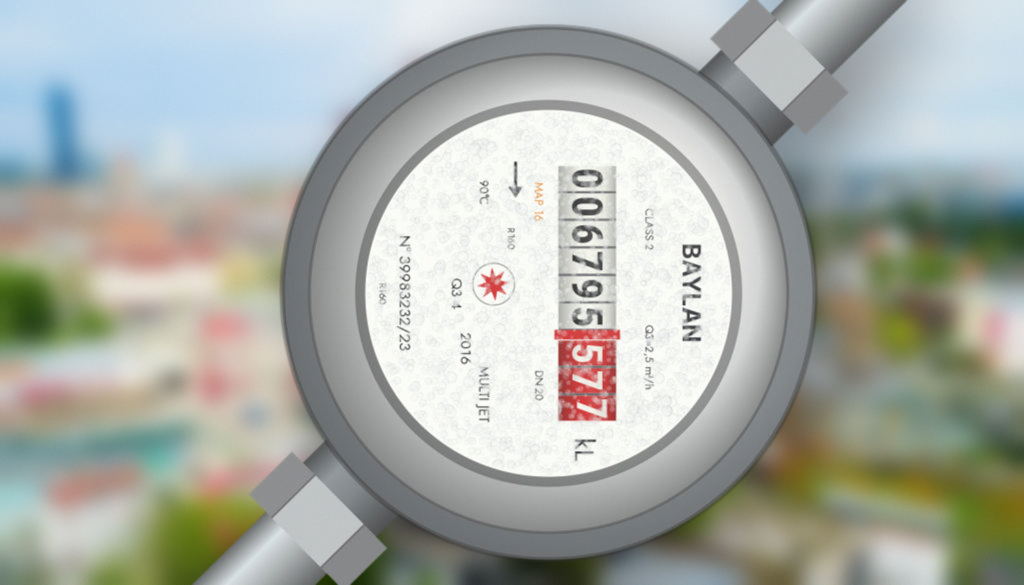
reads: value=6795.577 unit=kL
